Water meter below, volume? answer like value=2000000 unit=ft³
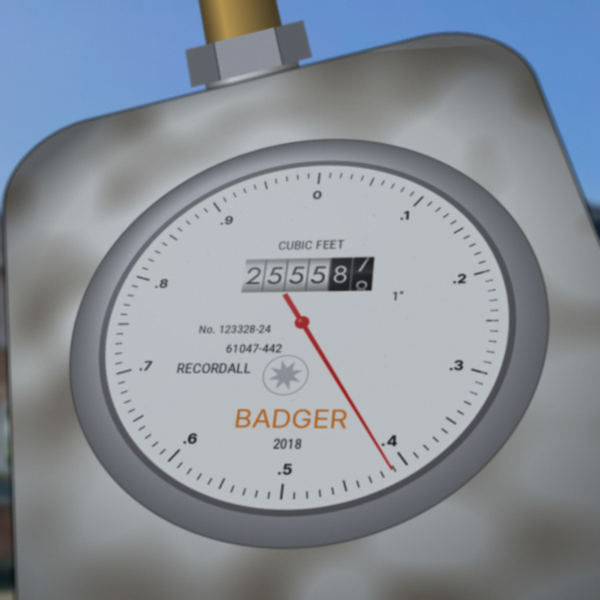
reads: value=255587.41 unit=ft³
